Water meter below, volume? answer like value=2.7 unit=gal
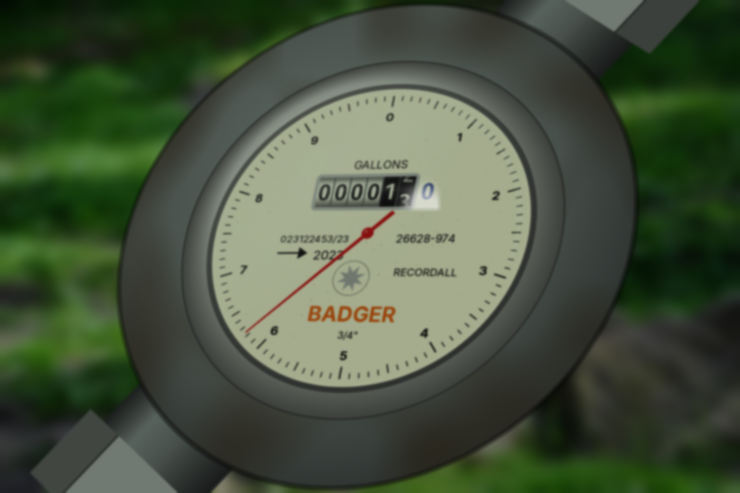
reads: value=126.2 unit=gal
